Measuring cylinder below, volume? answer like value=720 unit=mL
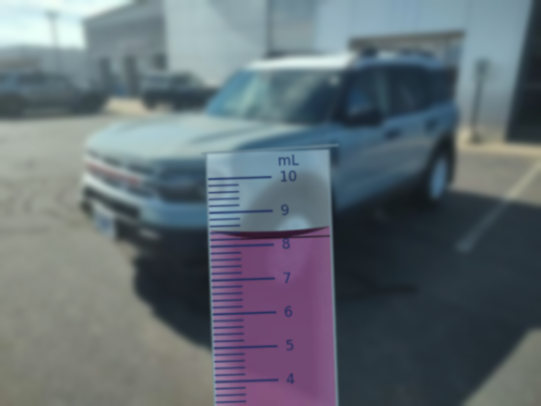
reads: value=8.2 unit=mL
